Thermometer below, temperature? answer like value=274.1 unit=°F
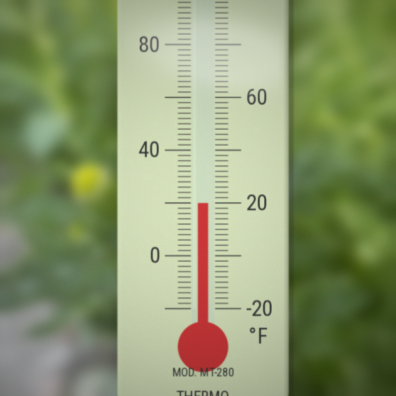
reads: value=20 unit=°F
